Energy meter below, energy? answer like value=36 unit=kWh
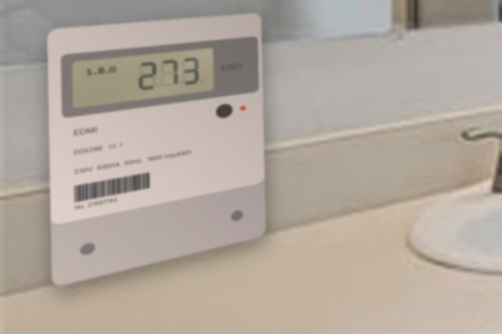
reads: value=273 unit=kWh
